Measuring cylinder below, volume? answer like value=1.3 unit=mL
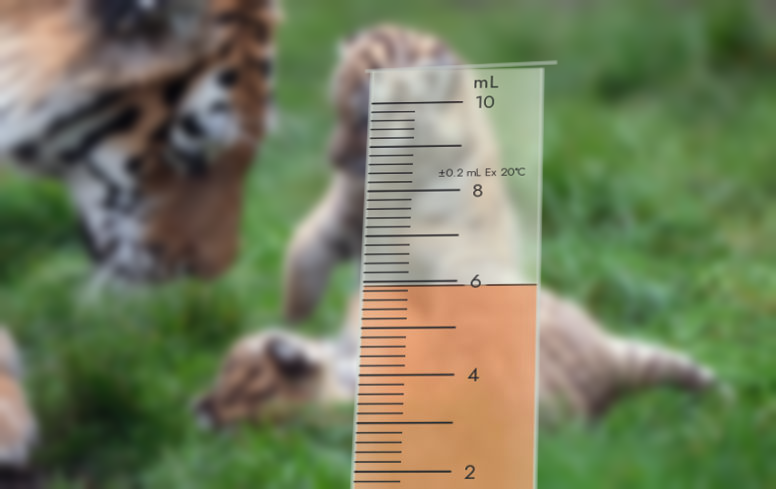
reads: value=5.9 unit=mL
